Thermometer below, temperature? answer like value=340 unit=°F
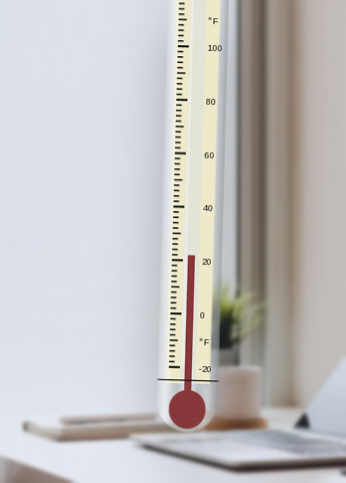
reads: value=22 unit=°F
